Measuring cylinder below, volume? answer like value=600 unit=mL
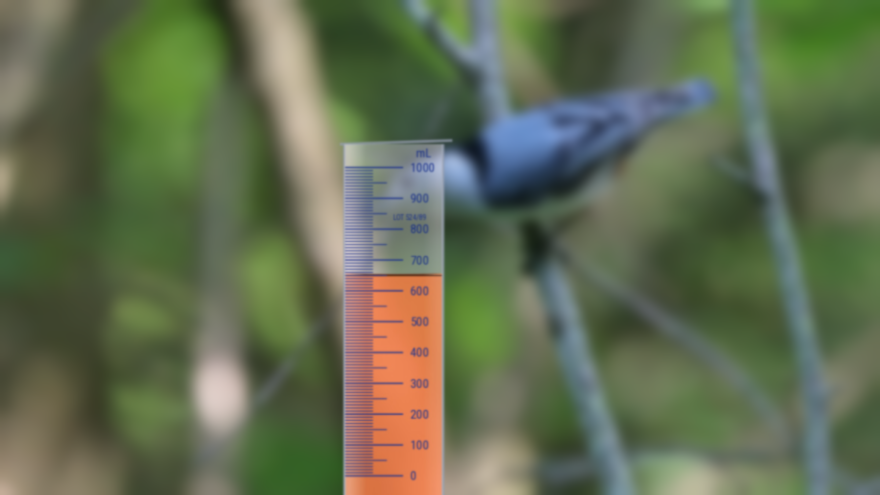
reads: value=650 unit=mL
